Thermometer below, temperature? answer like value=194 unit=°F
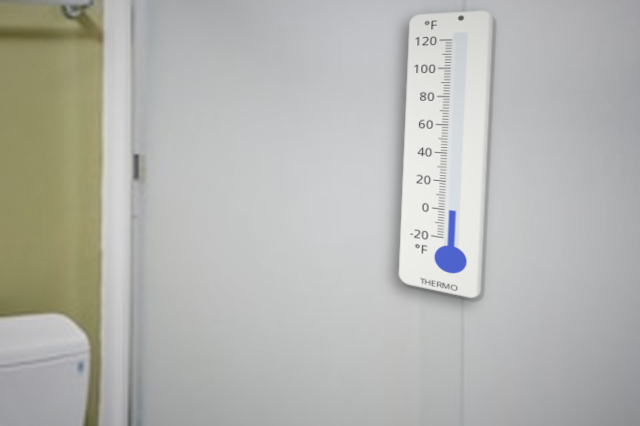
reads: value=0 unit=°F
